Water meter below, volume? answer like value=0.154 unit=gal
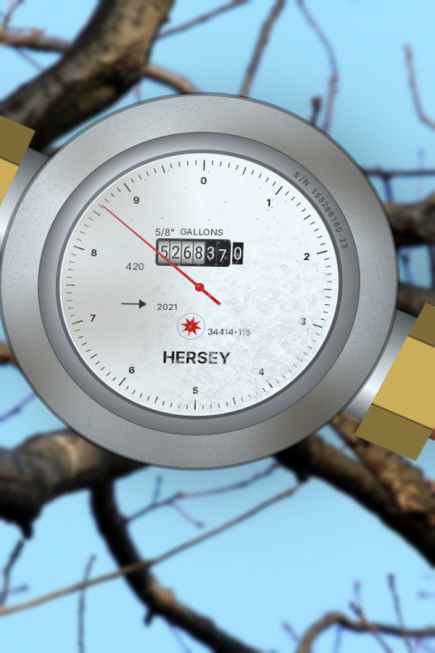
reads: value=5268368.6 unit=gal
